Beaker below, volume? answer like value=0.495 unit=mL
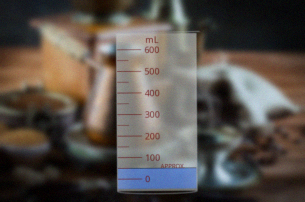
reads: value=50 unit=mL
